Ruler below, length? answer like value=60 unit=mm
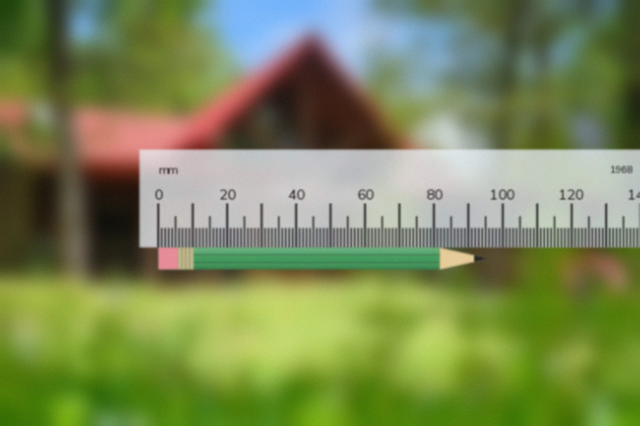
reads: value=95 unit=mm
